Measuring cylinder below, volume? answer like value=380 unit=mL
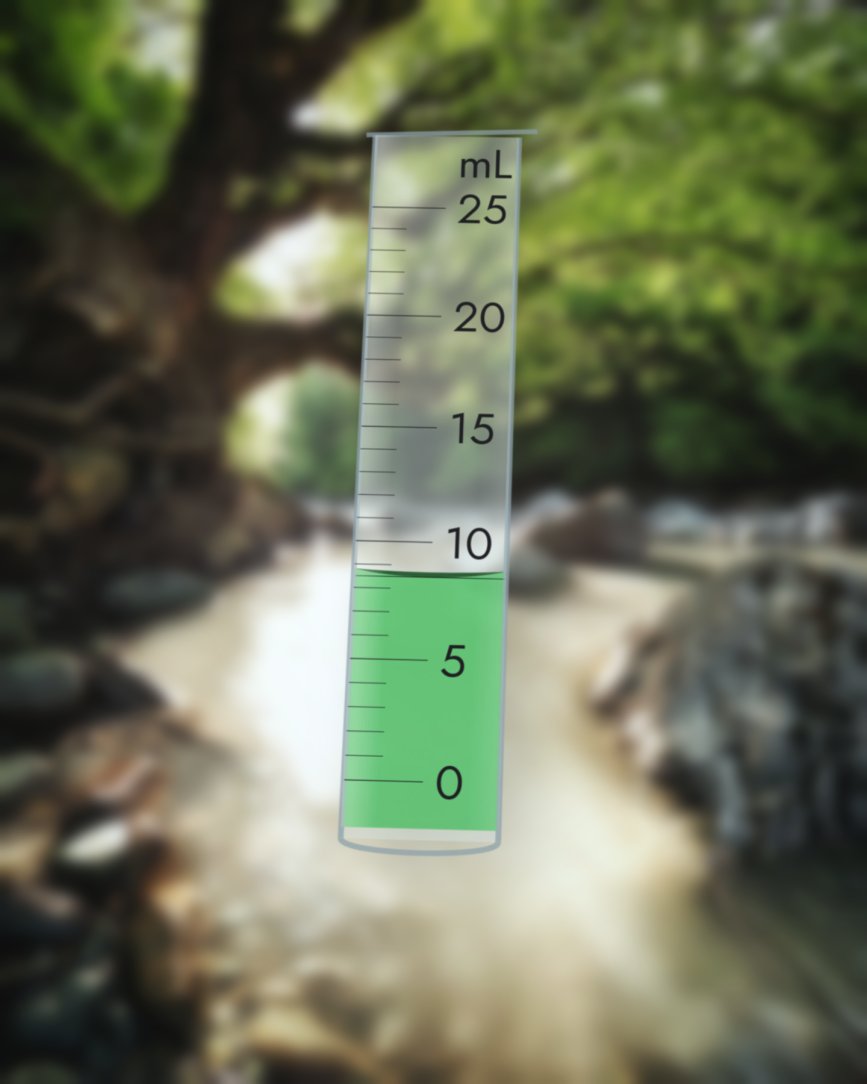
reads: value=8.5 unit=mL
